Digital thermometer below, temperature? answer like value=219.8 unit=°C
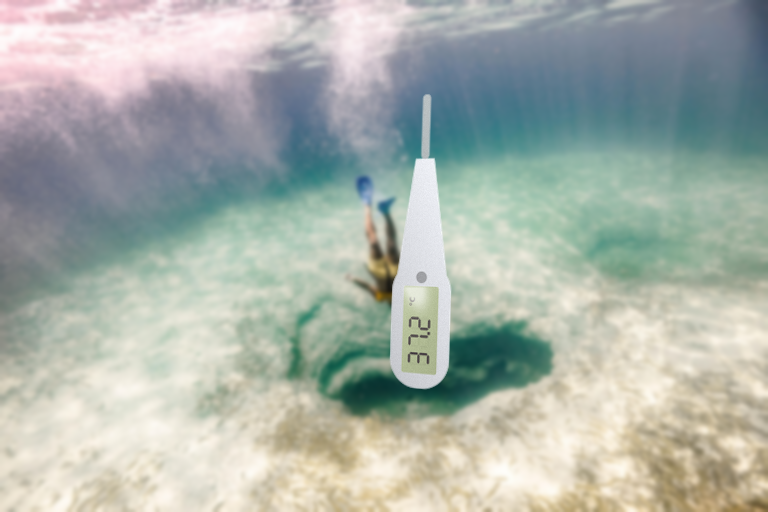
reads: value=37.2 unit=°C
